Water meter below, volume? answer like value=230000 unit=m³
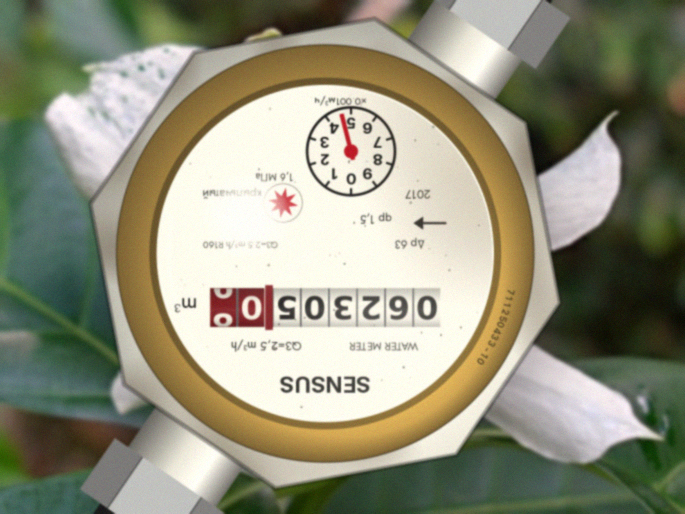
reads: value=62305.084 unit=m³
